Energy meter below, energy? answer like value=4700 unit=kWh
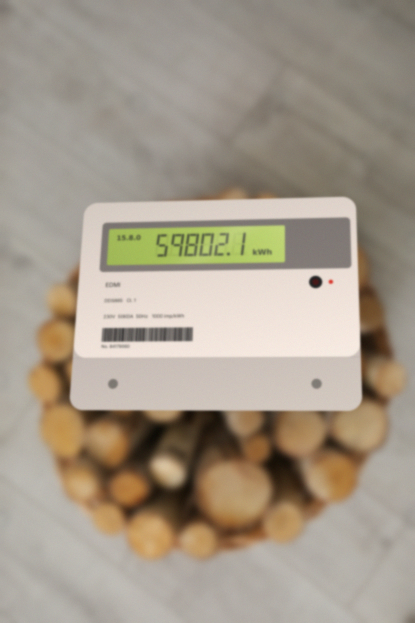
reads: value=59802.1 unit=kWh
